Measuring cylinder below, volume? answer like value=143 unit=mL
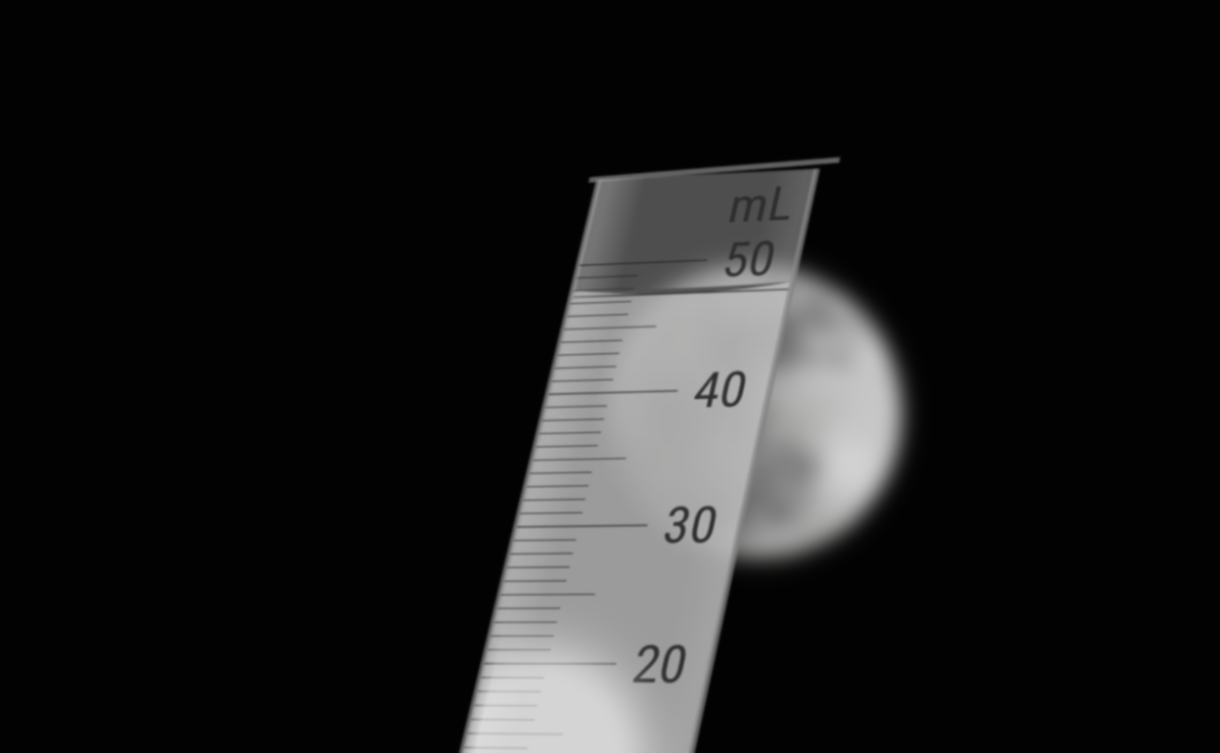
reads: value=47.5 unit=mL
